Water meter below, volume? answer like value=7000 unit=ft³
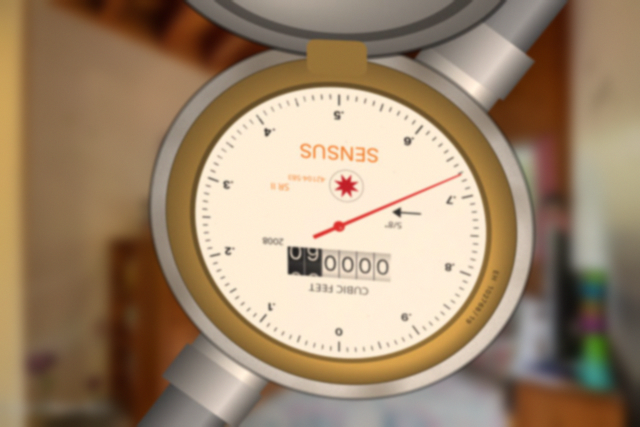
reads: value=59.67 unit=ft³
